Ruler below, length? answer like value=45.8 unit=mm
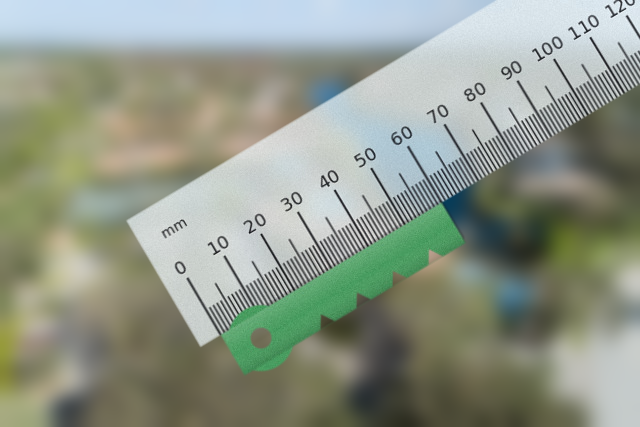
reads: value=60 unit=mm
